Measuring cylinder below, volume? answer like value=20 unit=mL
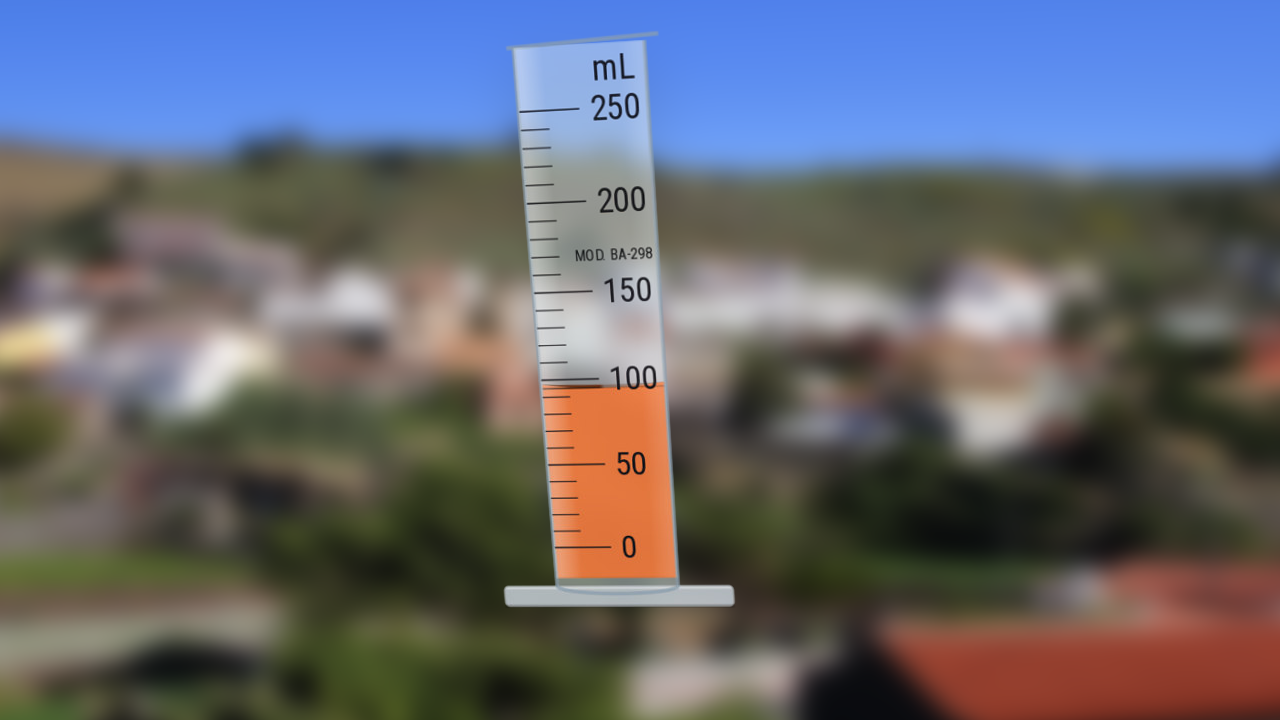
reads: value=95 unit=mL
